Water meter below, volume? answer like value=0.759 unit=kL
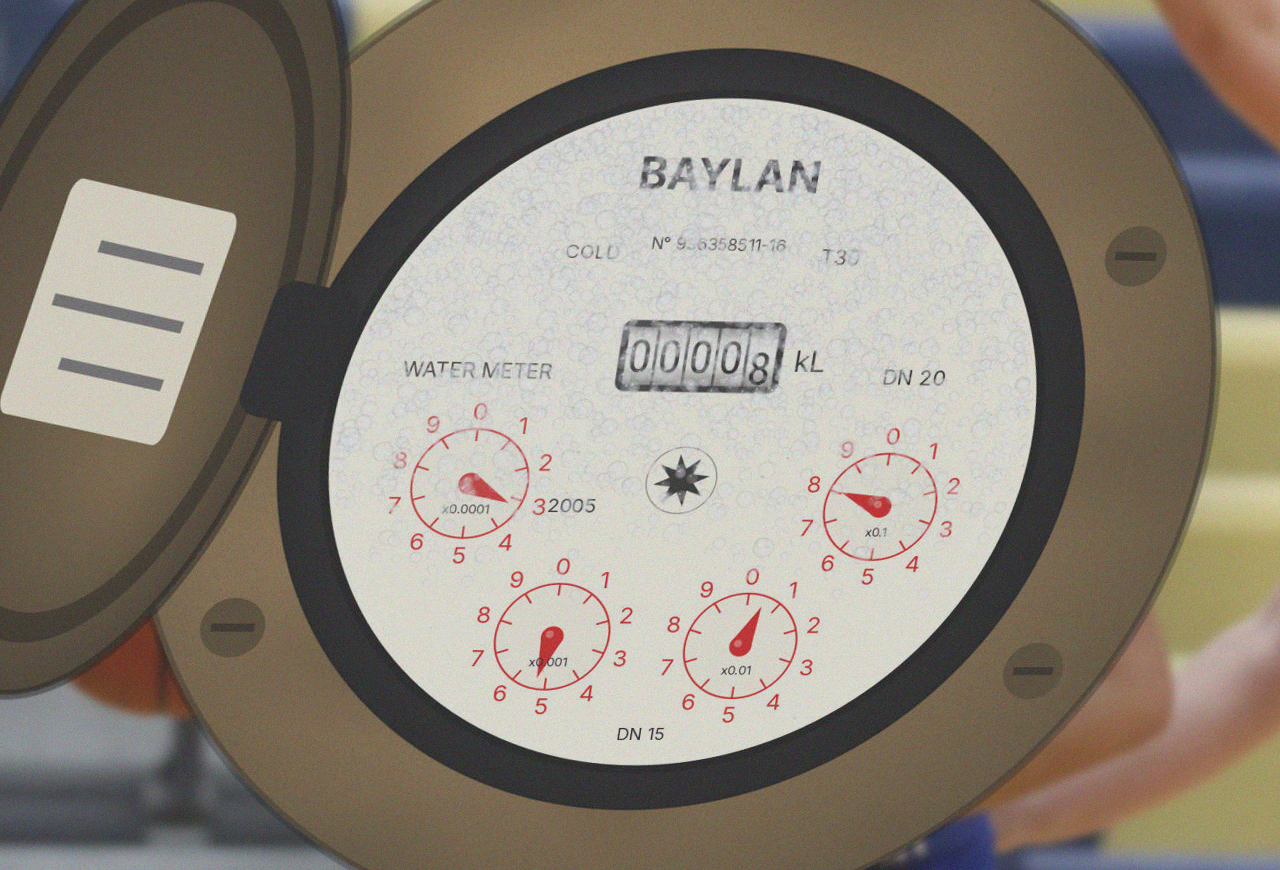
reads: value=7.8053 unit=kL
